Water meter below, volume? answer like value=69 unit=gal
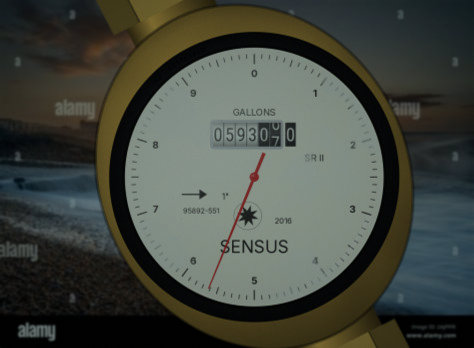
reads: value=593065.6 unit=gal
